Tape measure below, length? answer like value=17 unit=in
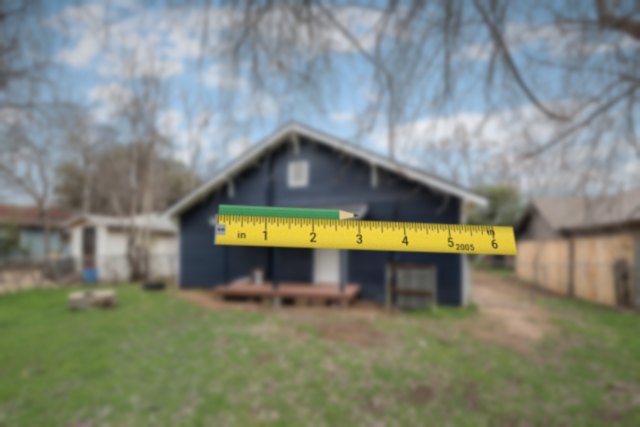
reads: value=3 unit=in
